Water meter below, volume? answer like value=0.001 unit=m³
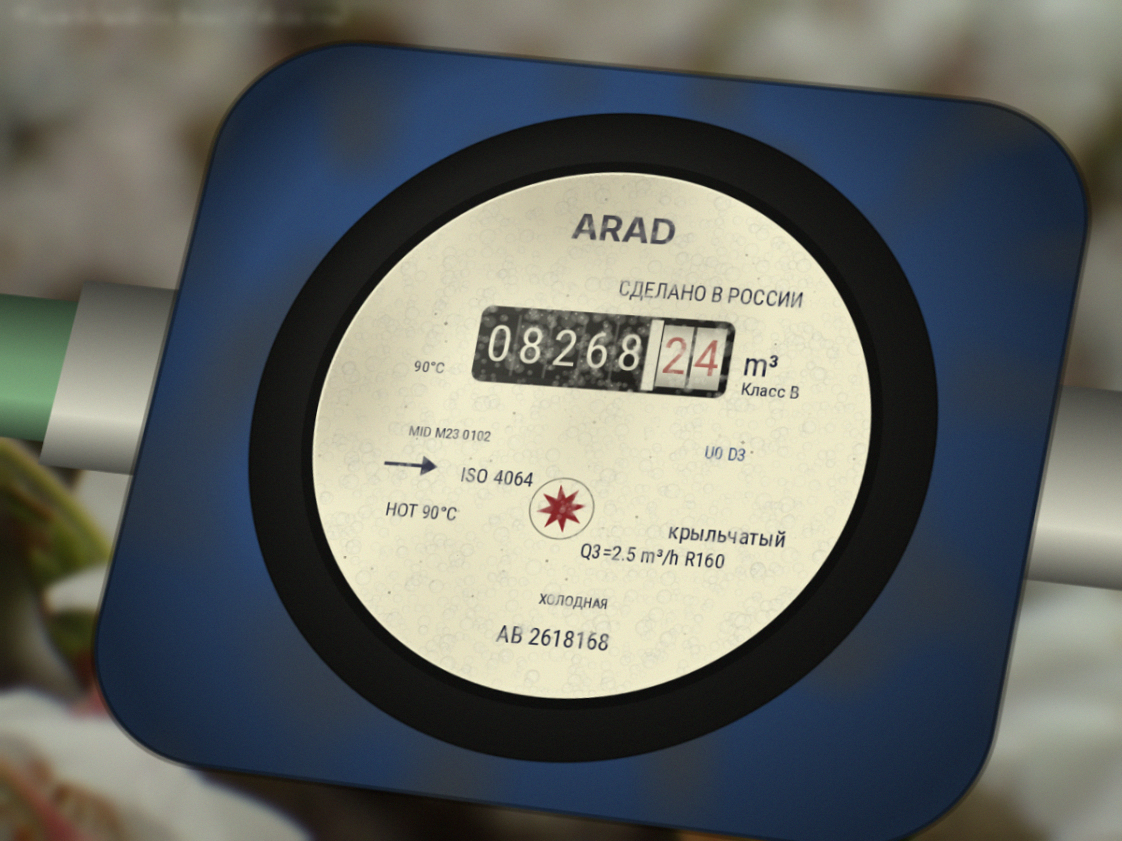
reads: value=8268.24 unit=m³
